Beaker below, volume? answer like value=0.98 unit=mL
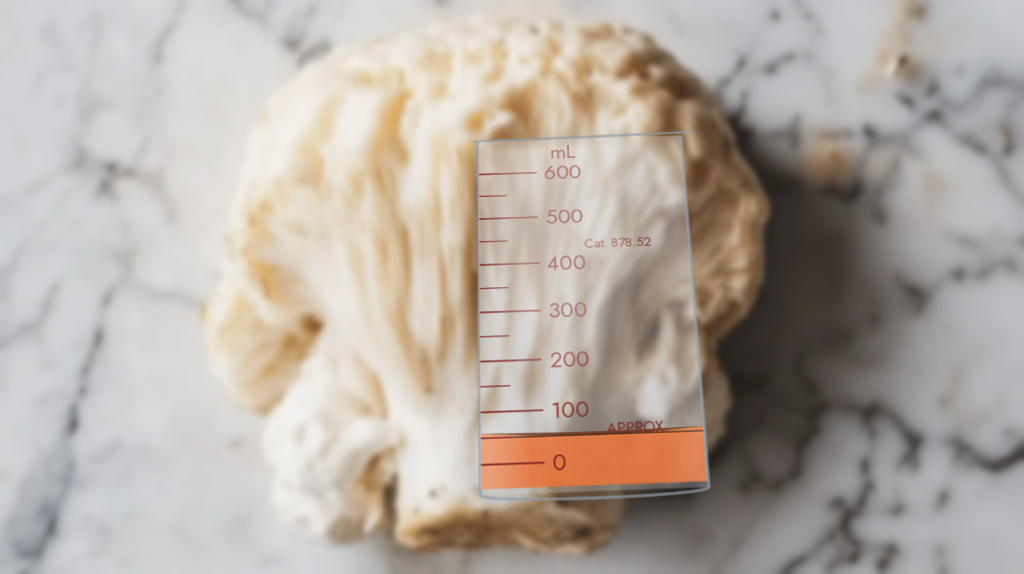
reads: value=50 unit=mL
